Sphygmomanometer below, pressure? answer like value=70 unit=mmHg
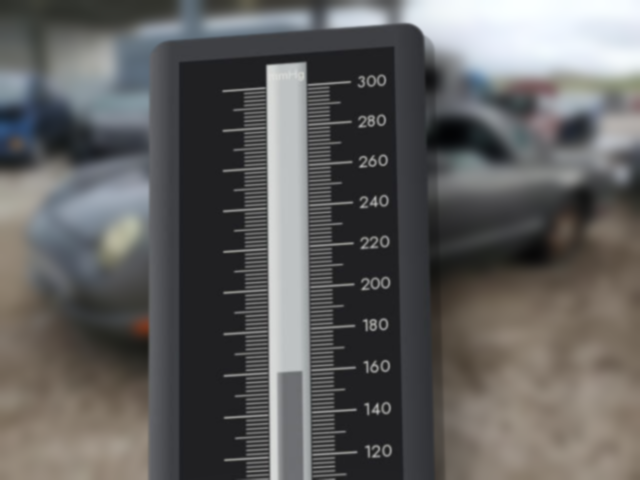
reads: value=160 unit=mmHg
